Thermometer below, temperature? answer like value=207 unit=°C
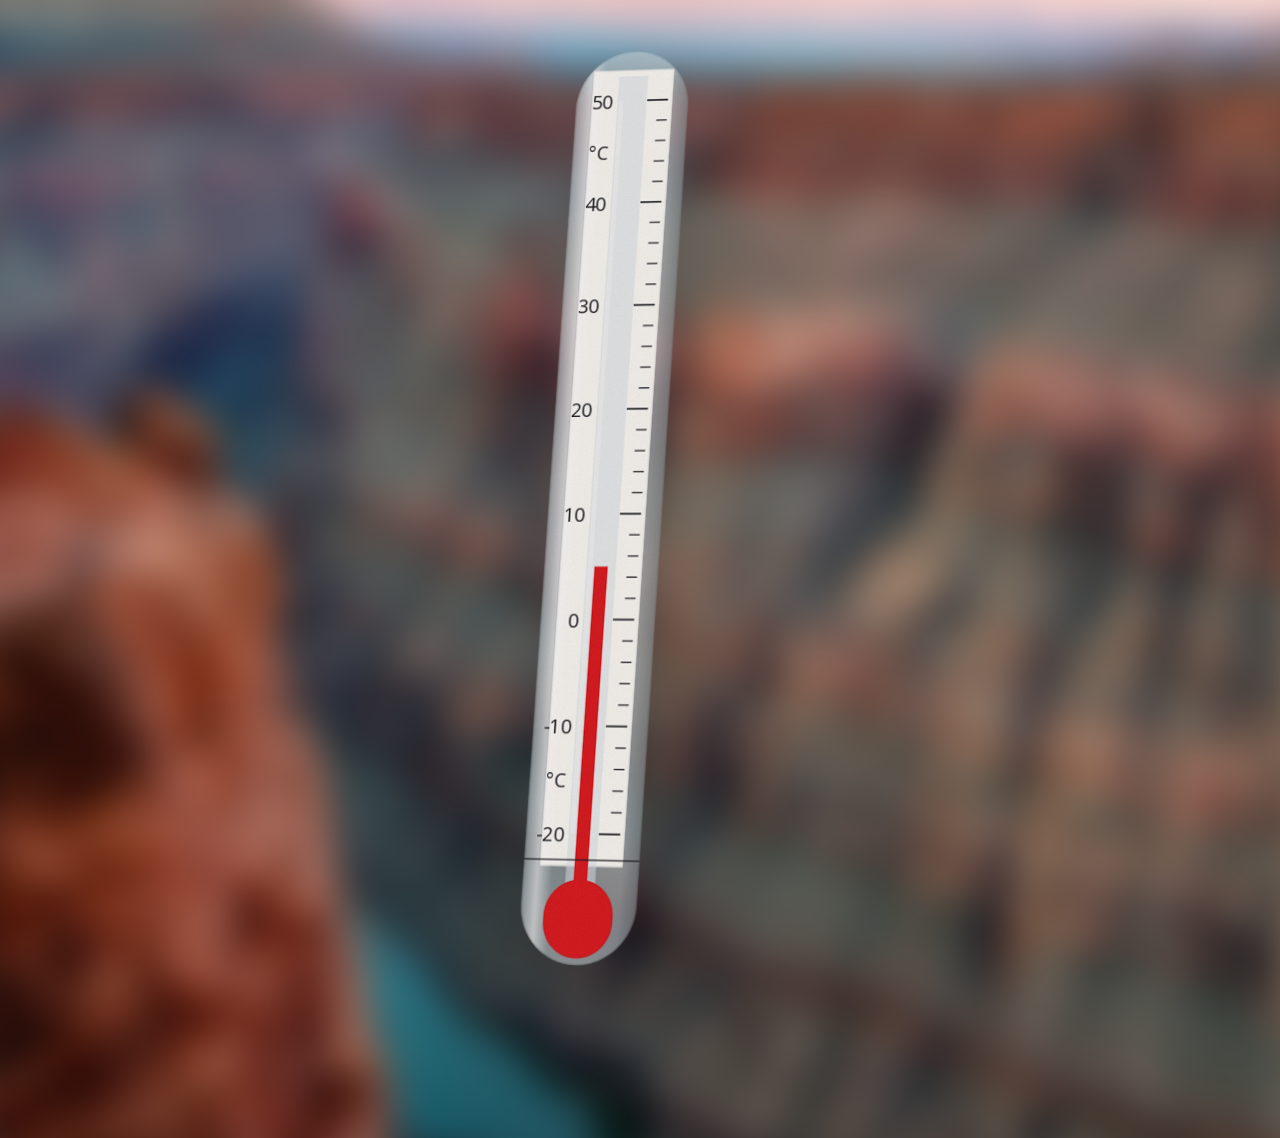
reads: value=5 unit=°C
